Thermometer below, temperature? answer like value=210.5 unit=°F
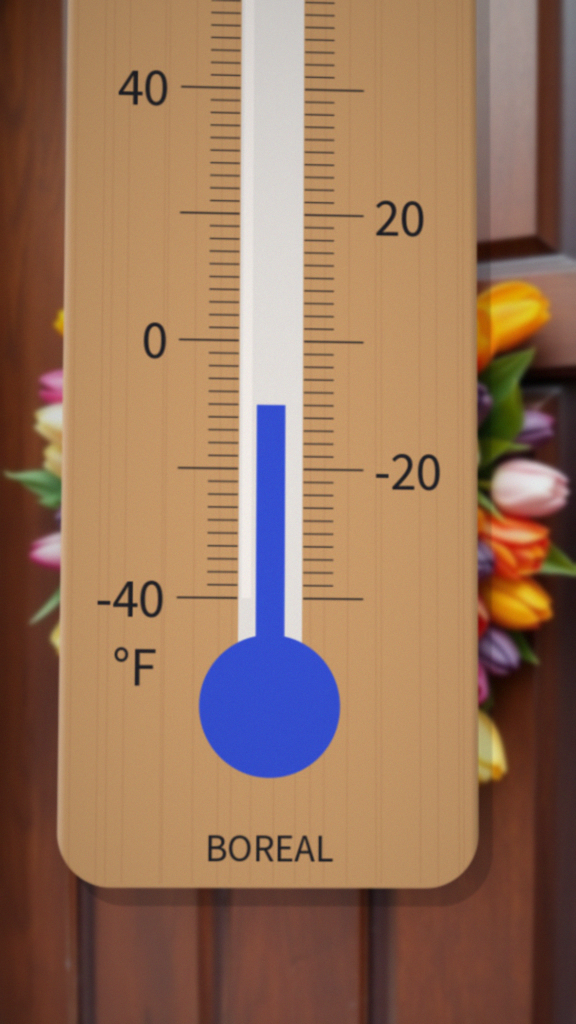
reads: value=-10 unit=°F
